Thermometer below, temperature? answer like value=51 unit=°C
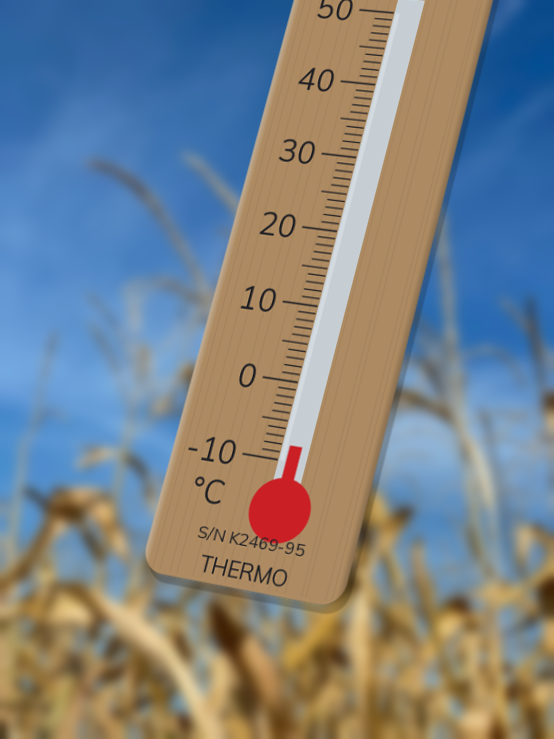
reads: value=-8 unit=°C
